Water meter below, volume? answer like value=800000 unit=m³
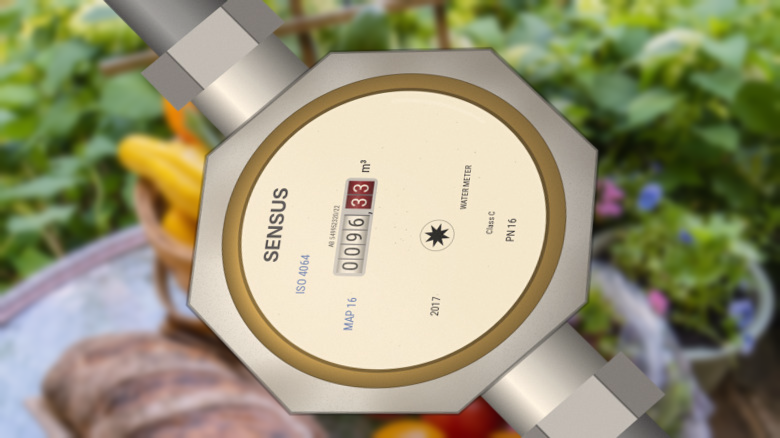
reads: value=96.33 unit=m³
